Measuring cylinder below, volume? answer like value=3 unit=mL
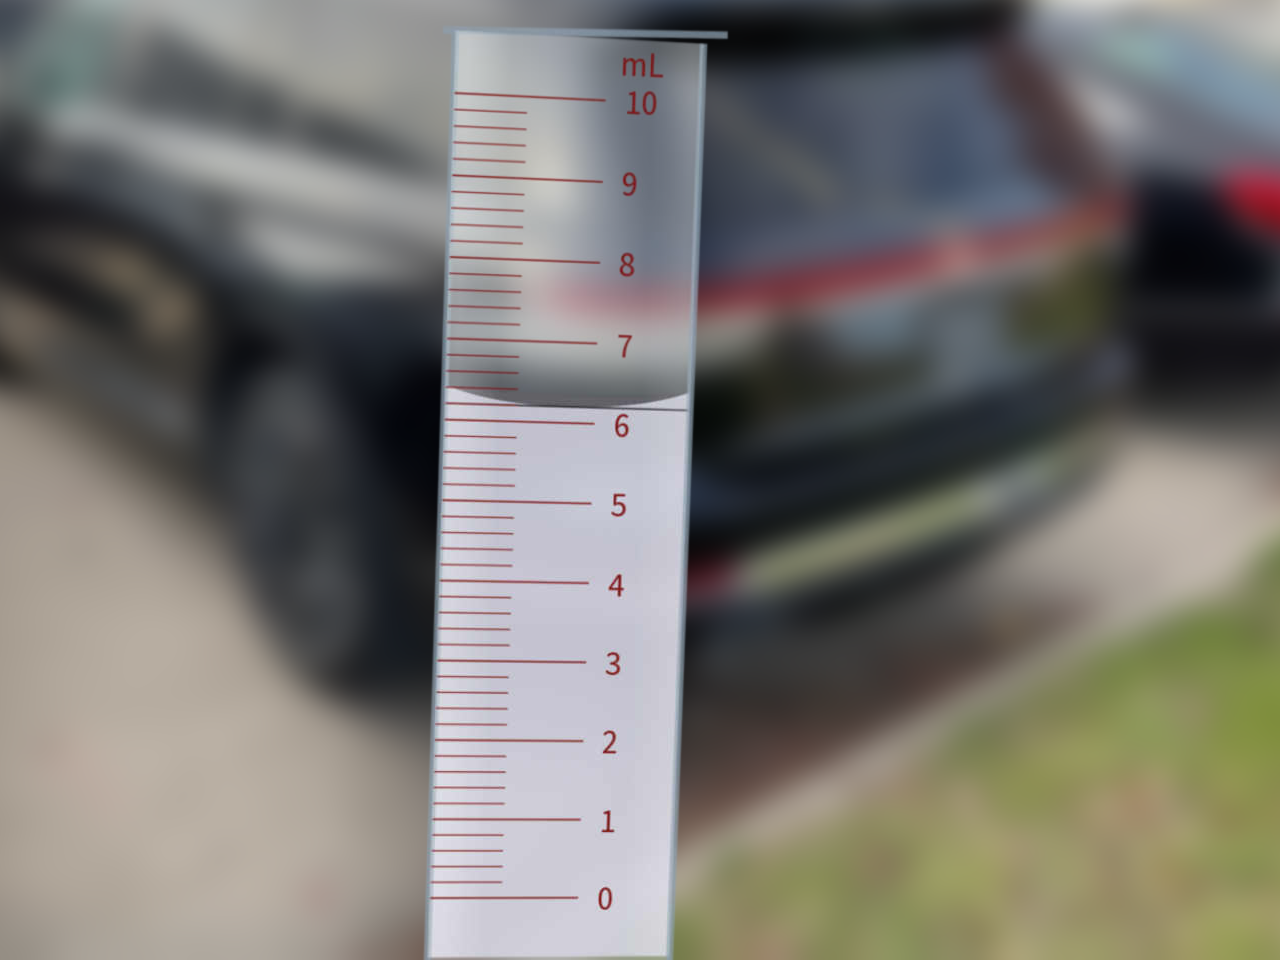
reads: value=6.2 unit=mL
